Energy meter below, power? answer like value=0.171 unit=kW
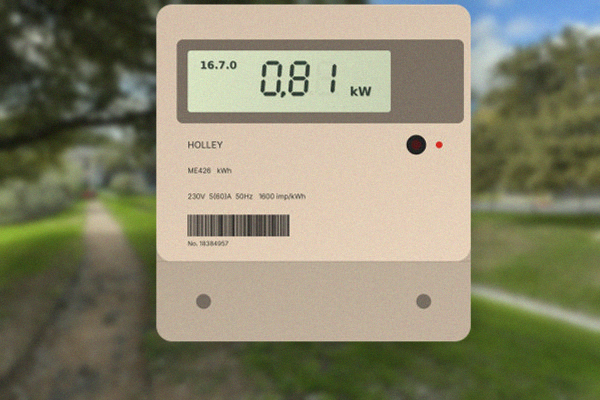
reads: value=0.81 unit=kW
